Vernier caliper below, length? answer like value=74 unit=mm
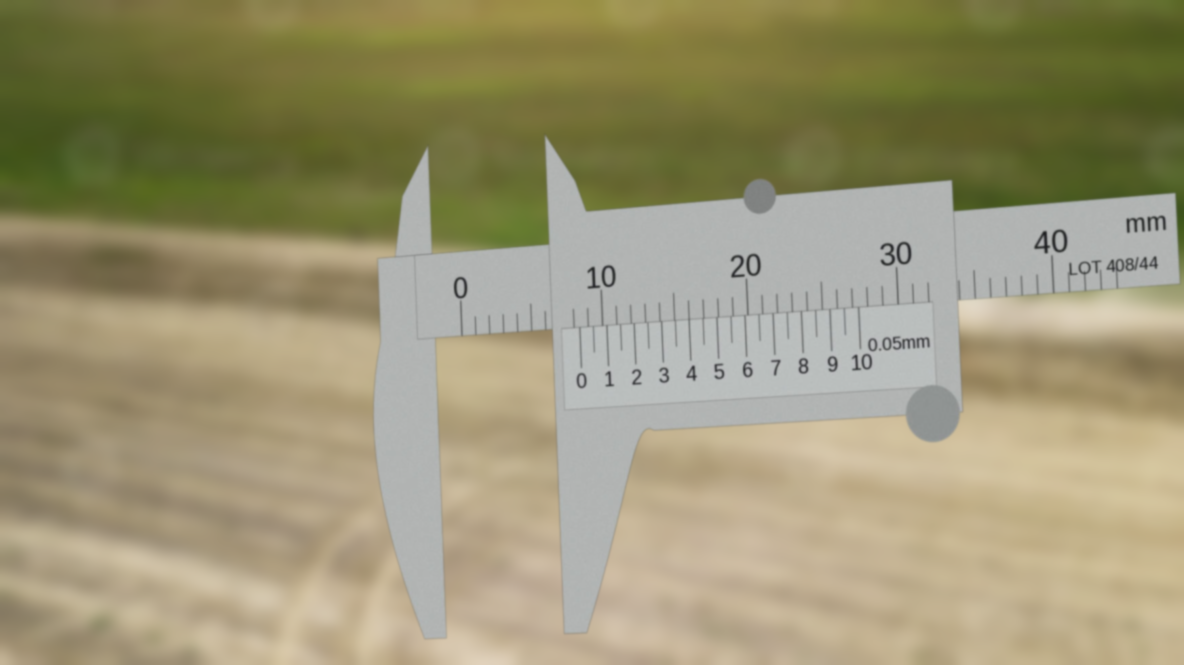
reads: value=8.4 unit=mm
